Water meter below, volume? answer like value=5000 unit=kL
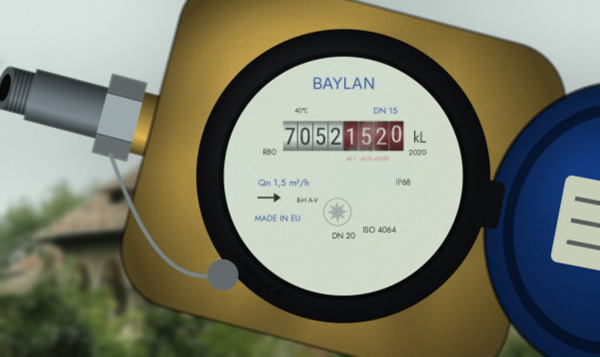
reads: value=7052.1520 unit=kL
